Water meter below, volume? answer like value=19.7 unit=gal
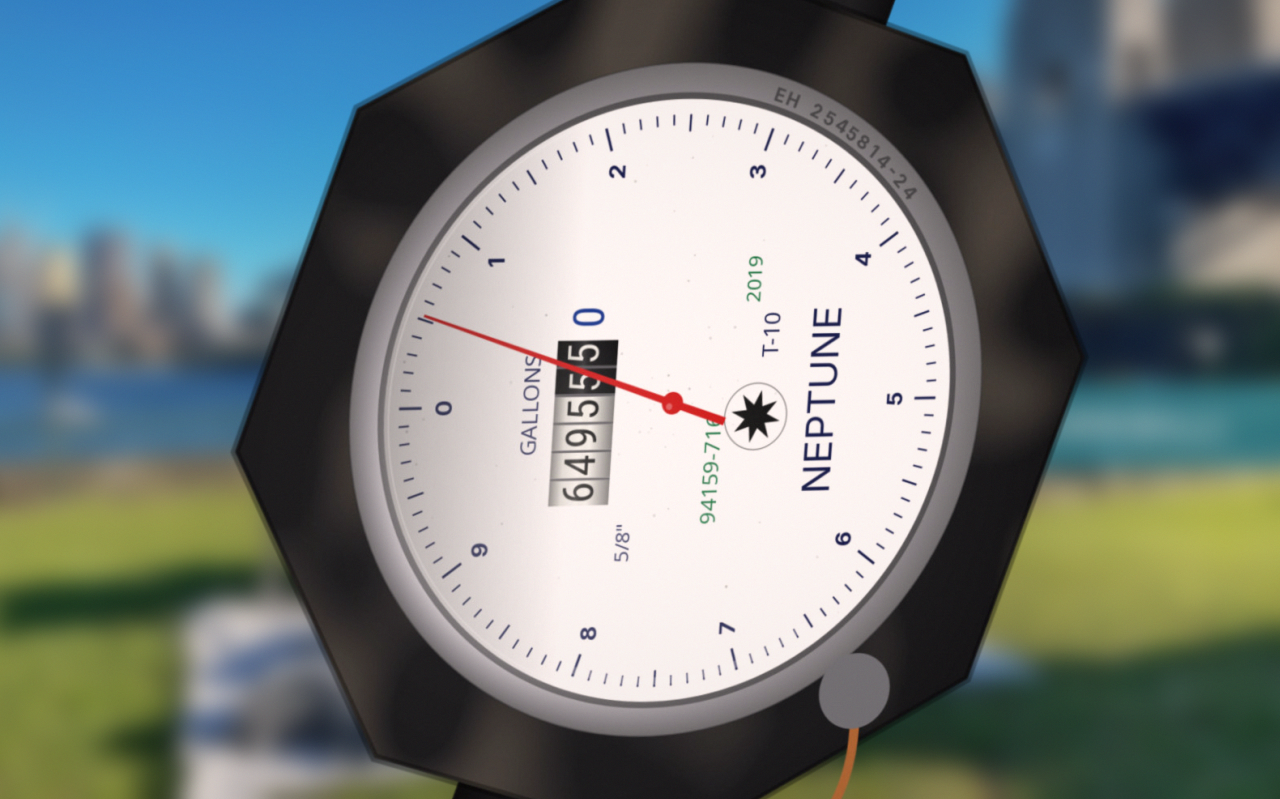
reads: value=6495550.5 unit=gal
